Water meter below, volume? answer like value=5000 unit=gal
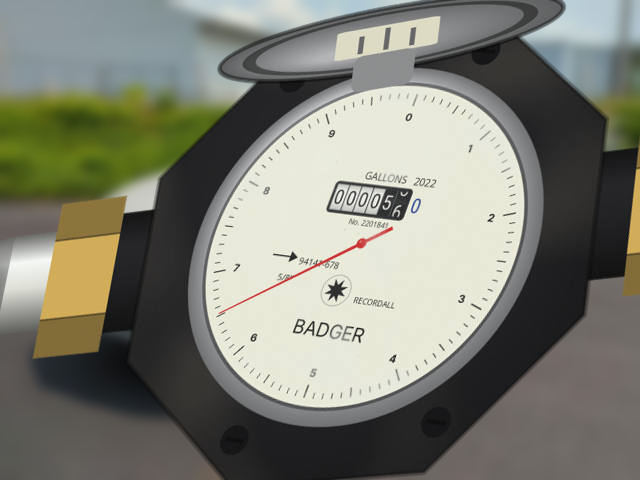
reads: value=556.5 unit=gal
